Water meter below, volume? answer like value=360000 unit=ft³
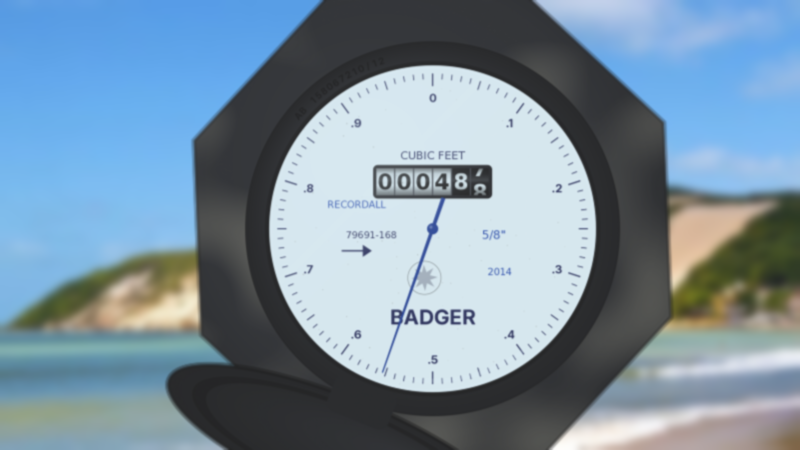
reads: value=487.55 unit=ft³
